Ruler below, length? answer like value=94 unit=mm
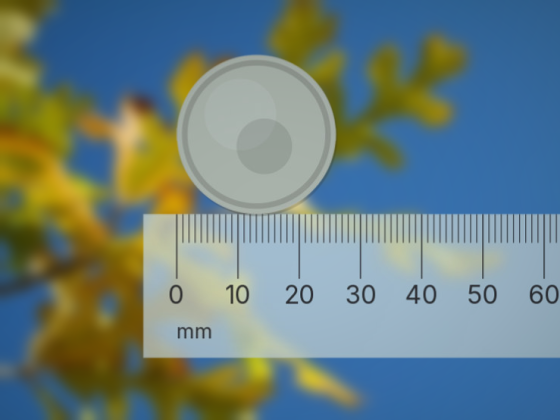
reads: value=26 unit=mm
